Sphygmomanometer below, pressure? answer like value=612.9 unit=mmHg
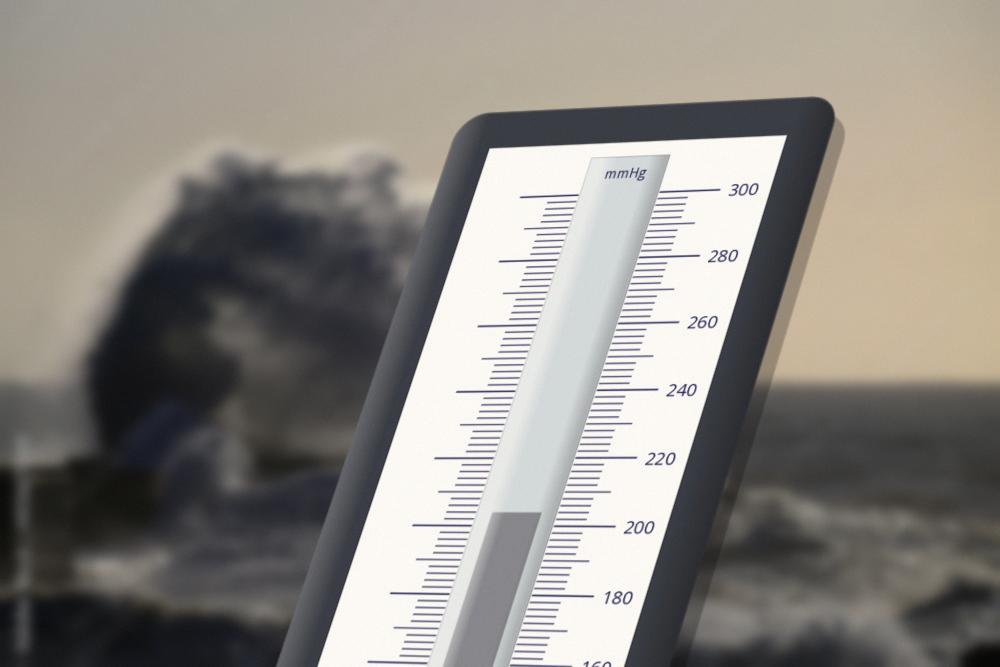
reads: value=204 unit=mmHg
